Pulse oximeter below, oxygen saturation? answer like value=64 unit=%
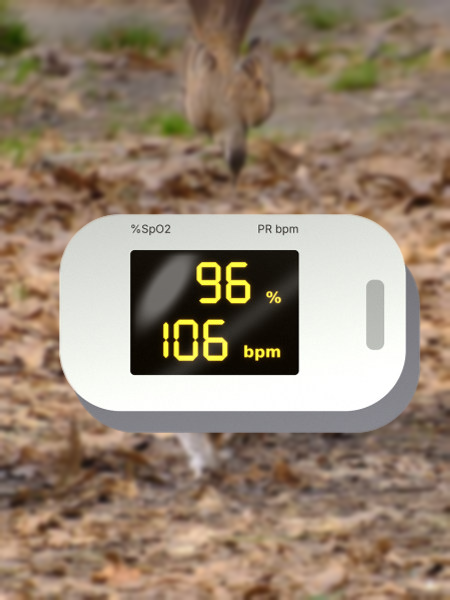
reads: value=96 unit=%
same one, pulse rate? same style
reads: value=106 unit=bpm
